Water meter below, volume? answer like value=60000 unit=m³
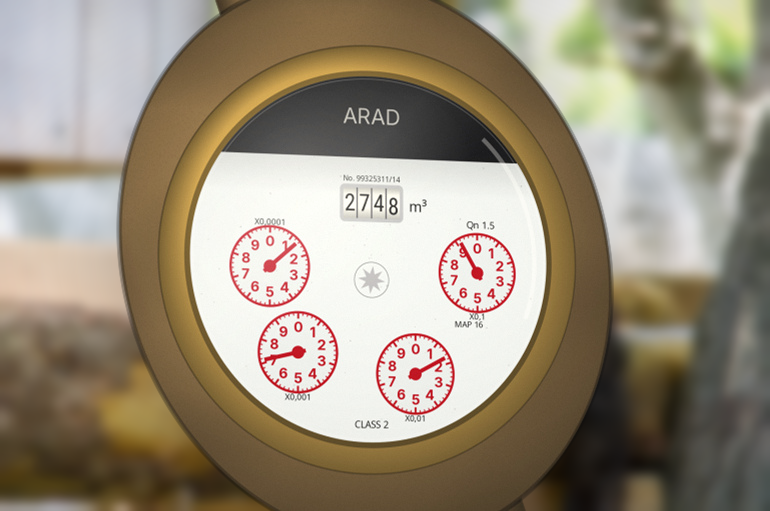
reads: value=2747.9171 unit=m³
